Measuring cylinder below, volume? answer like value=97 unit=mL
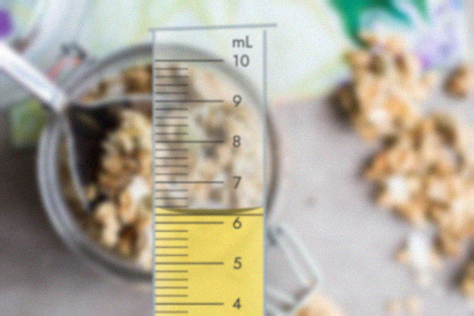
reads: value=6.2 unit=mL
